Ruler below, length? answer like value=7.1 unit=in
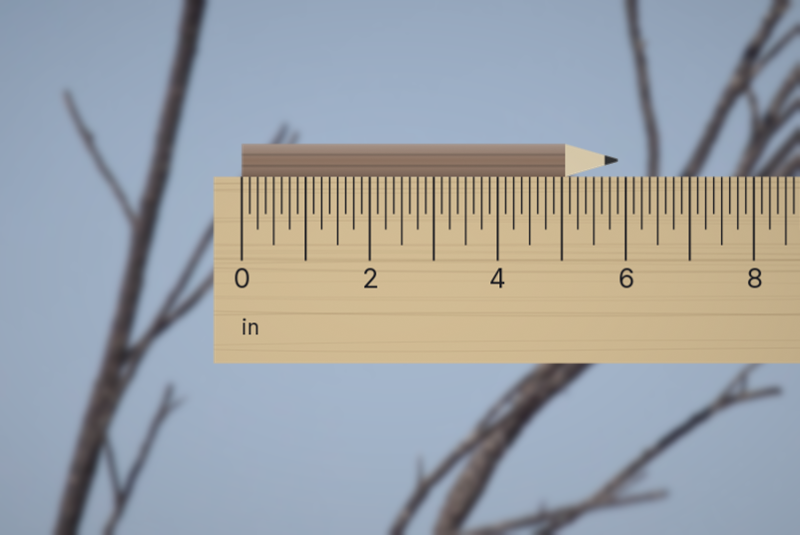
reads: value=5.875 unit=in
